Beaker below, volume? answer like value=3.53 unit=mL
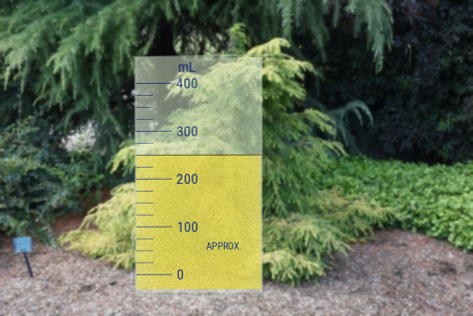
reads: value=250 unit=mL
